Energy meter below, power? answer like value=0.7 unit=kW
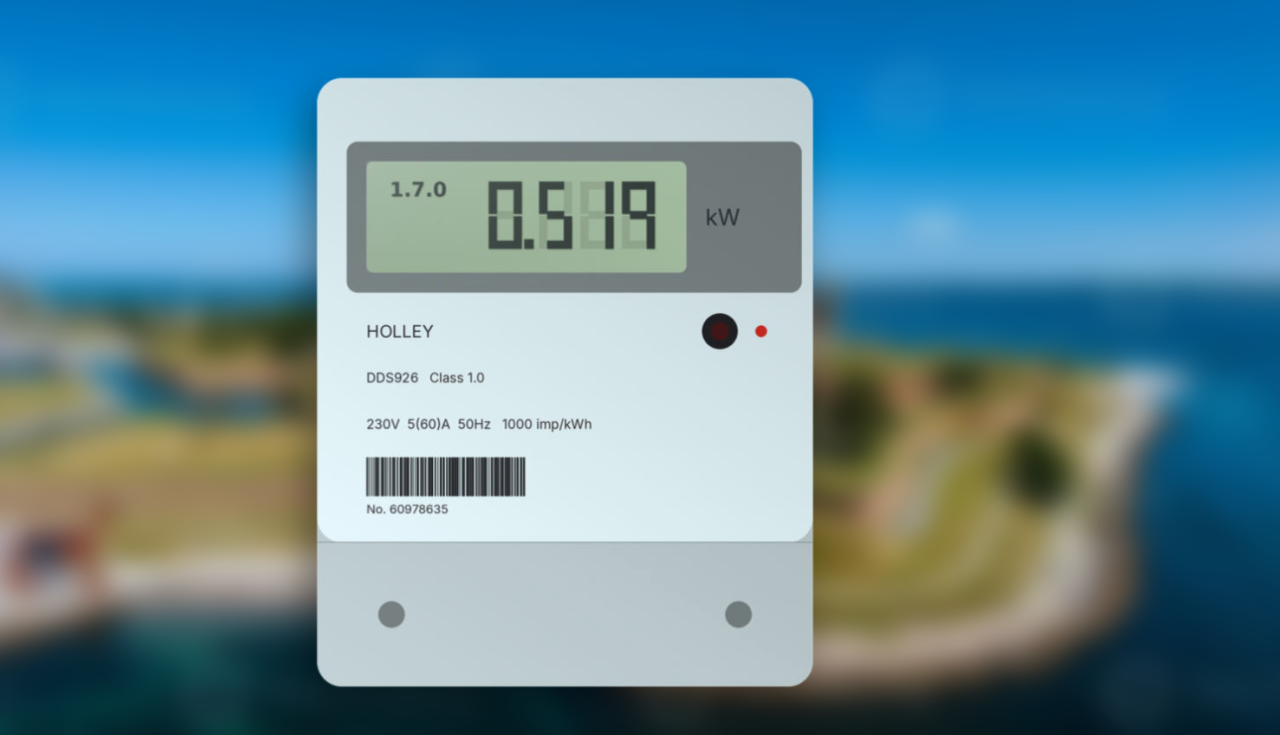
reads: value=0.519 unit=kW
